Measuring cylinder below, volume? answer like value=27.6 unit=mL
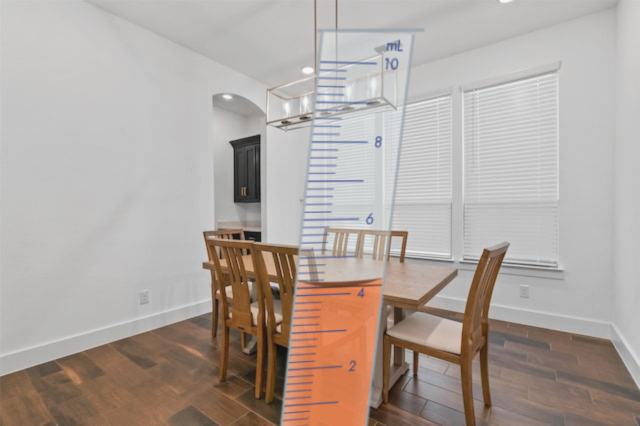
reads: value=4.2 unit=mL
